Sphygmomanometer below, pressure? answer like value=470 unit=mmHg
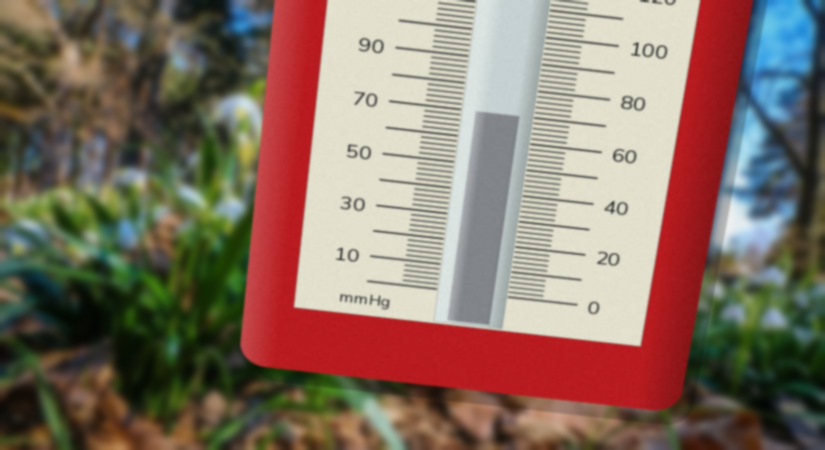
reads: value=70 unit=mmHg
